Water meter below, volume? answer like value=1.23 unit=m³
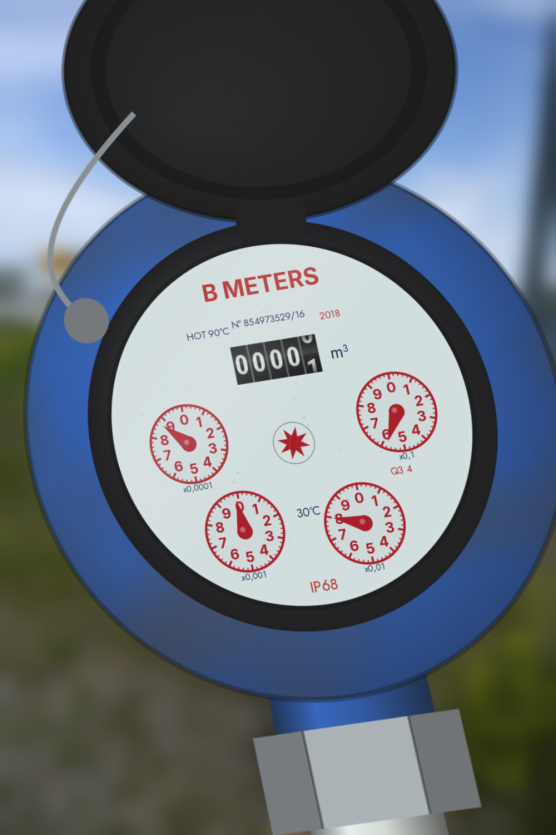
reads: value=0.5798 unit=m³
